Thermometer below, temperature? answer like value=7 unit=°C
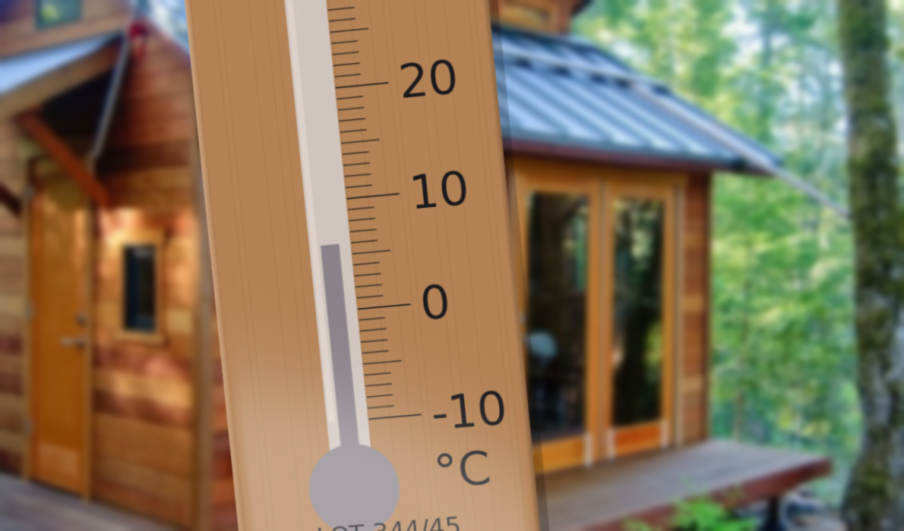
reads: value=6 unit=°C
